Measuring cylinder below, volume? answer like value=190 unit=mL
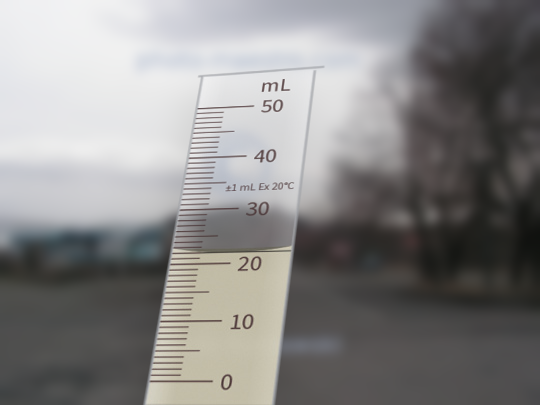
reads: value=22 unit=mL
